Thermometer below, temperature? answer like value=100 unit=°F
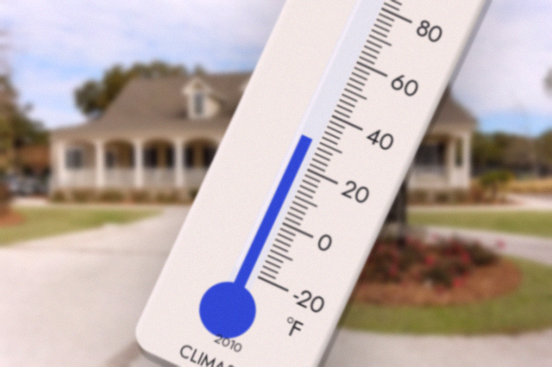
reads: value=30 unit=°F
